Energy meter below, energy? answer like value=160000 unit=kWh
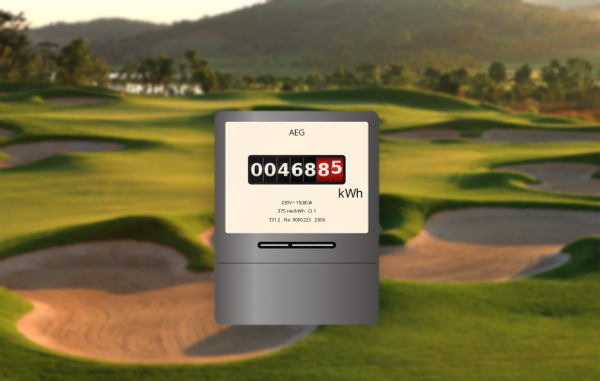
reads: value=468.85 unit=kWh
